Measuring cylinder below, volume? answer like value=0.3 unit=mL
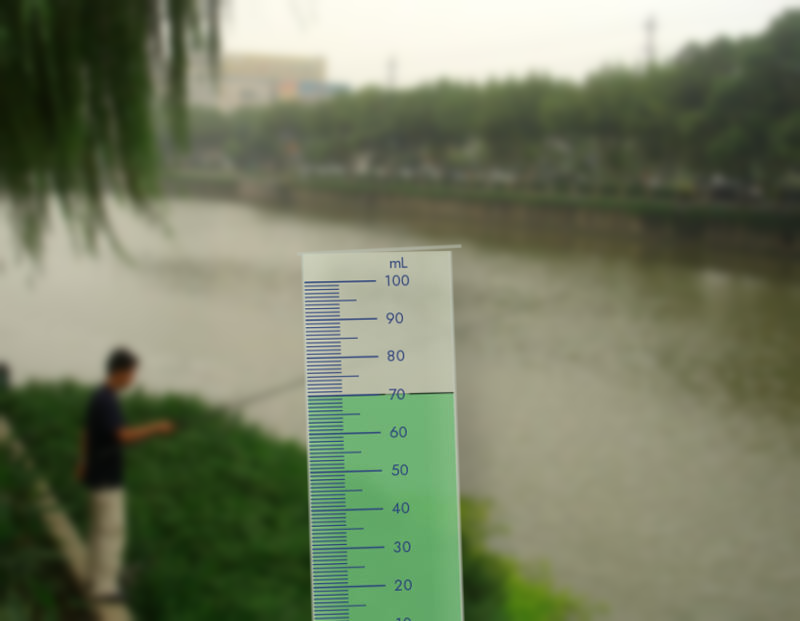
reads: value=70 unit=mL
